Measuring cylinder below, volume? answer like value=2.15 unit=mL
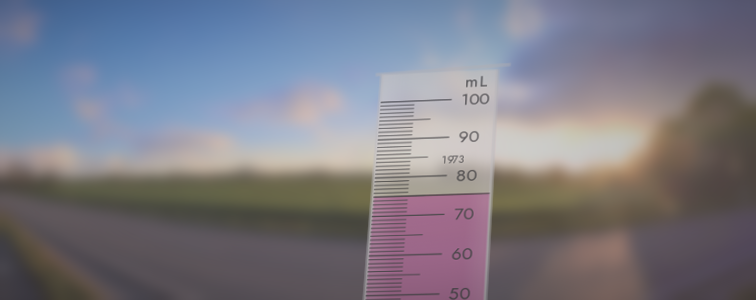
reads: value=75 unit=mL
